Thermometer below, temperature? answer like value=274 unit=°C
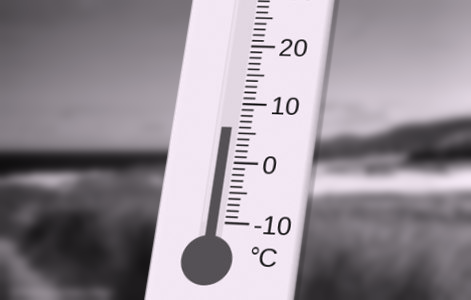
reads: value=6 unit=°C
